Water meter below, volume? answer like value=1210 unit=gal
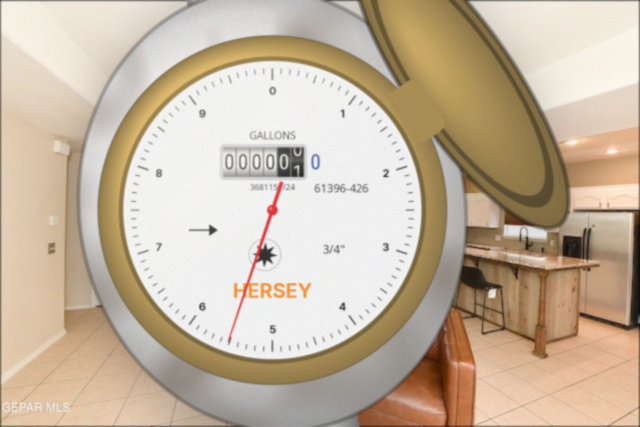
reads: value=5.5 unit=gal
